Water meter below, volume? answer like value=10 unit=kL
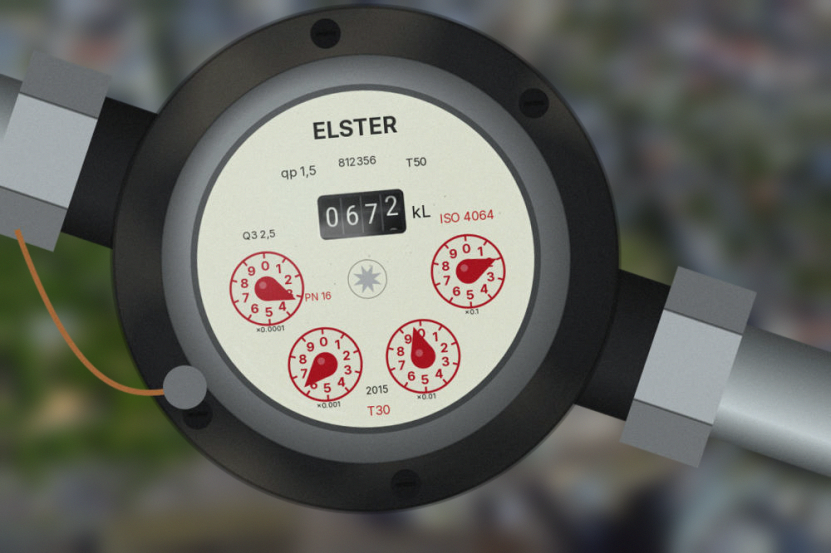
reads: value=672.1963 unit=kL
